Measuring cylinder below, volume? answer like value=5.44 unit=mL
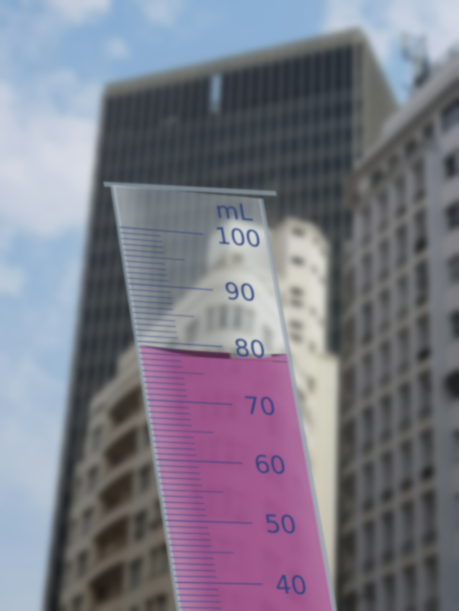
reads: value=78 unit=mL
